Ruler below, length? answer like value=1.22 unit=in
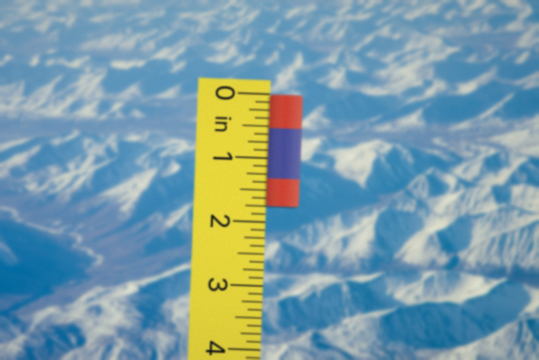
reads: value=1.75 unit=in
